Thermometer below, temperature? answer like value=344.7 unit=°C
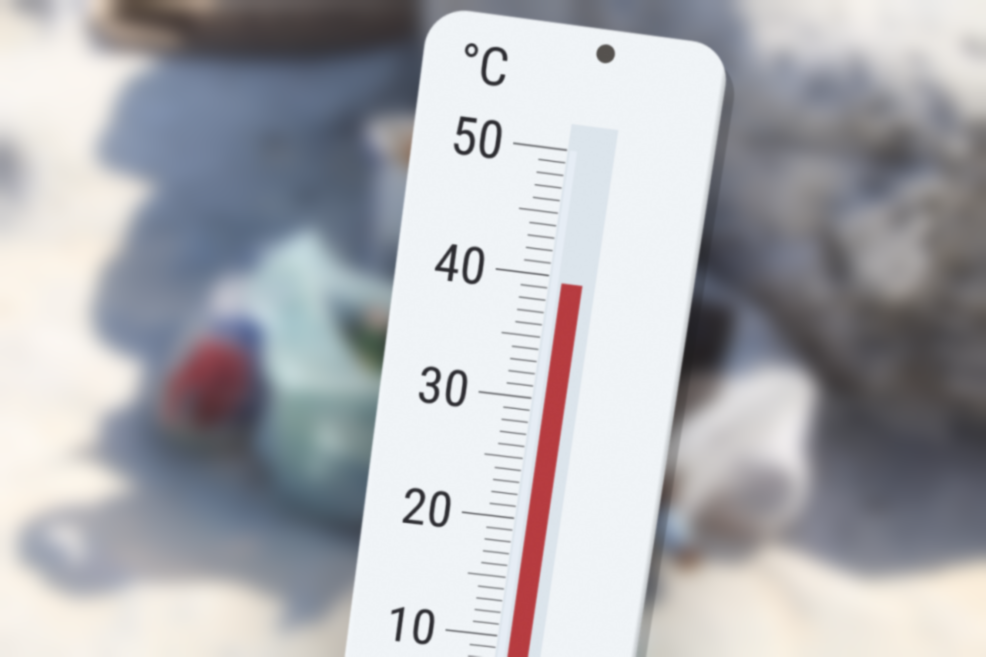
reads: value=39.5 unit=°C
